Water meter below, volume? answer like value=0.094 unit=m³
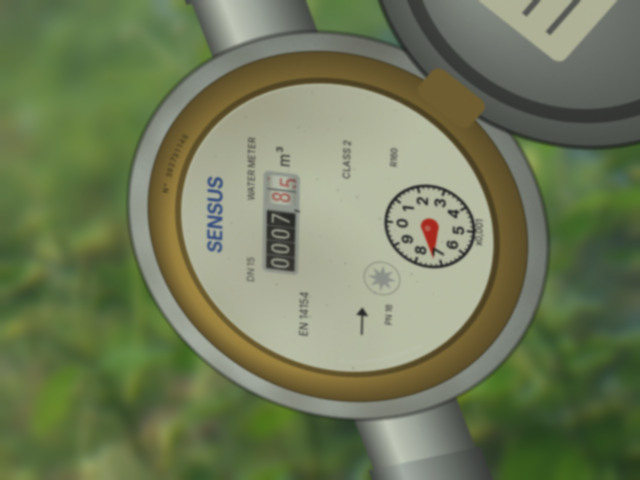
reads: value=7.847 unit=m³
